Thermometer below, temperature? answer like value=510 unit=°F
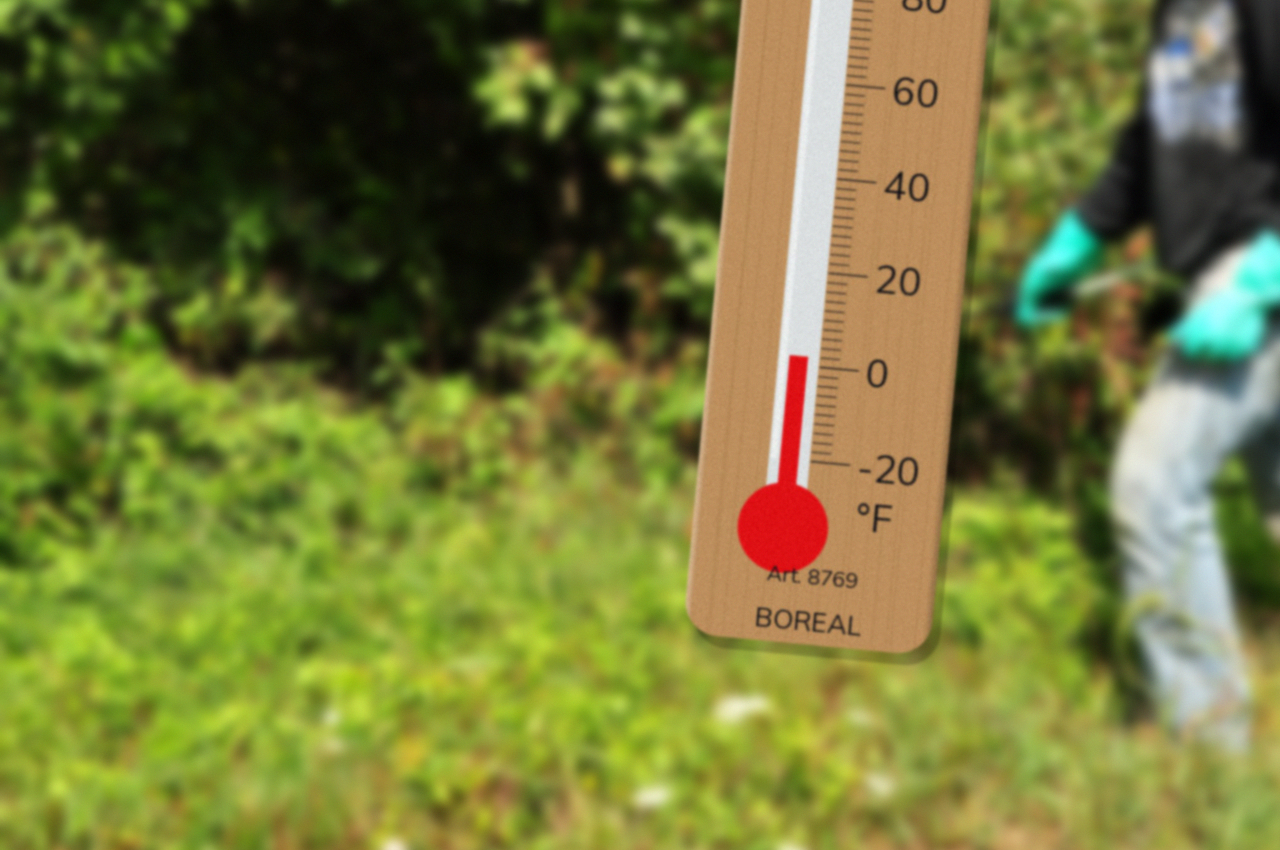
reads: value=2 unit=°F
